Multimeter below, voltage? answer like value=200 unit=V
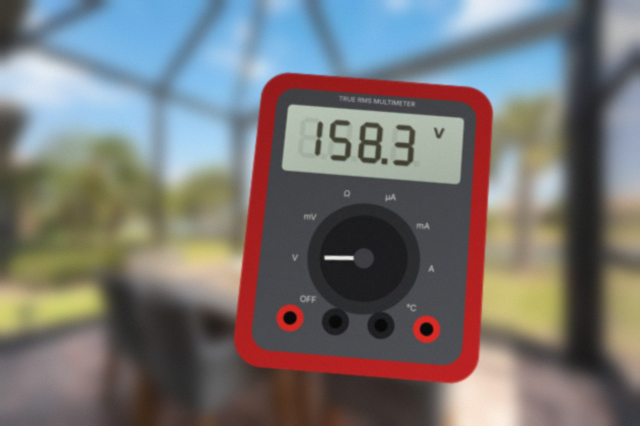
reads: value=158.3 unit=V
